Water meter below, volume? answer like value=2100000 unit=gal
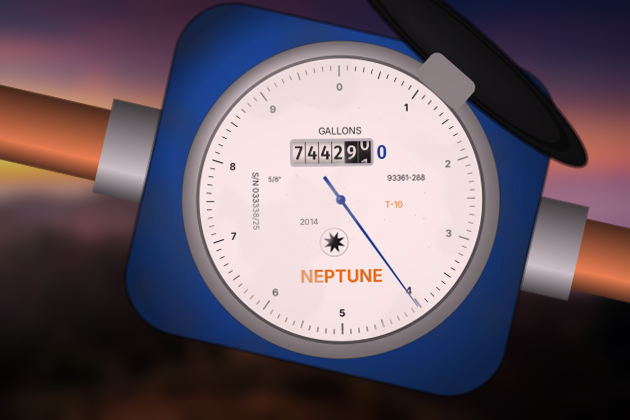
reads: value=7442904.0 unit=gal
